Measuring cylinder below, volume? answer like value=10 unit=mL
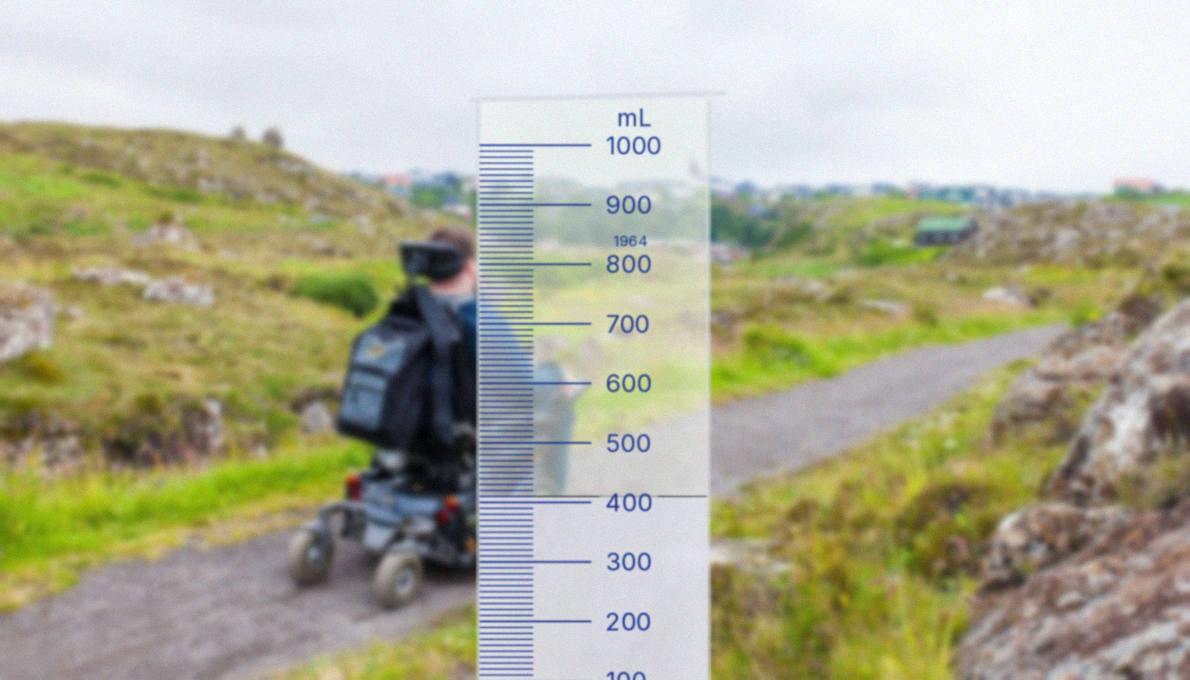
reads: value=410 unit=mL
